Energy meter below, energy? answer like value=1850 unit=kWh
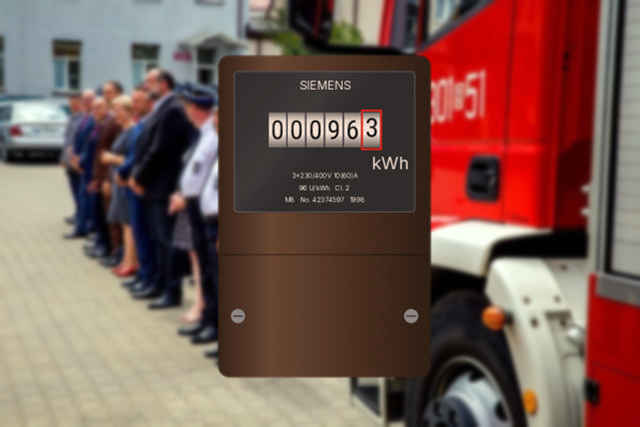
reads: value=96.3 unit=kWh
